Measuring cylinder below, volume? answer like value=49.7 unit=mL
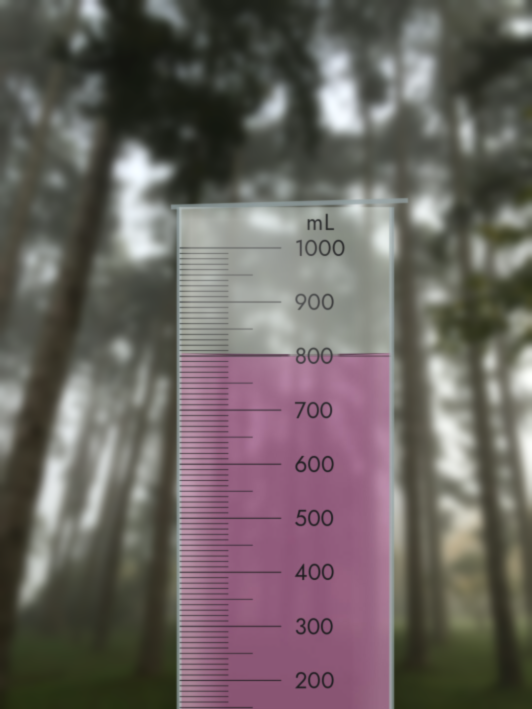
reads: value=800 unit=mL
